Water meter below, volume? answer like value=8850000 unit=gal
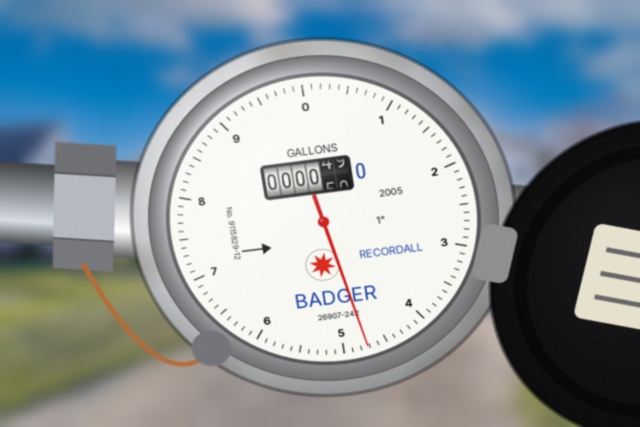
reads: value=494.7 unit=gal
